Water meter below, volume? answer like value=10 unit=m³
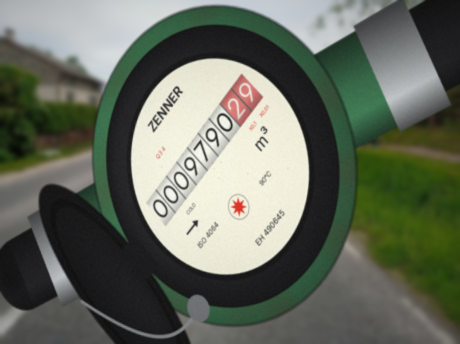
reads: value=9790.29 unit=m³
